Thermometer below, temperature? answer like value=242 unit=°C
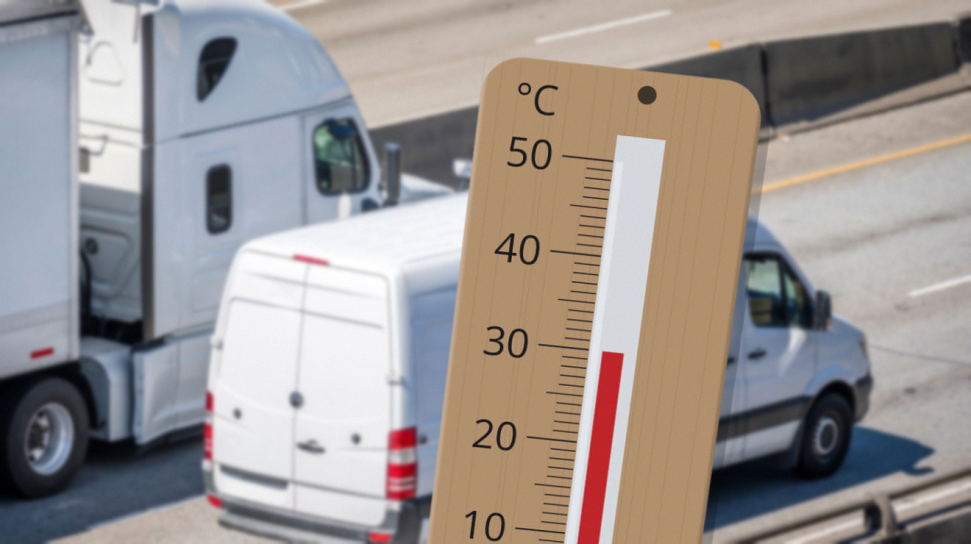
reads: value=30 unit=°C
